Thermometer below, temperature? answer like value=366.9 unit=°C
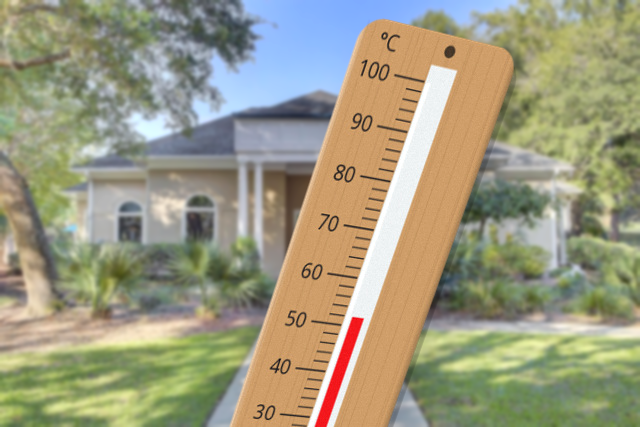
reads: value=52 unit=°C
